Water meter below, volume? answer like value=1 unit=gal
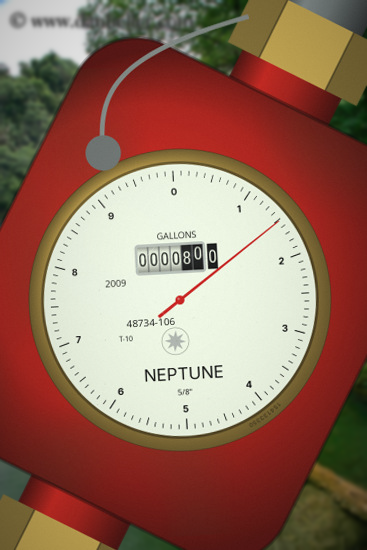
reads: value=801.5 unit=gal
